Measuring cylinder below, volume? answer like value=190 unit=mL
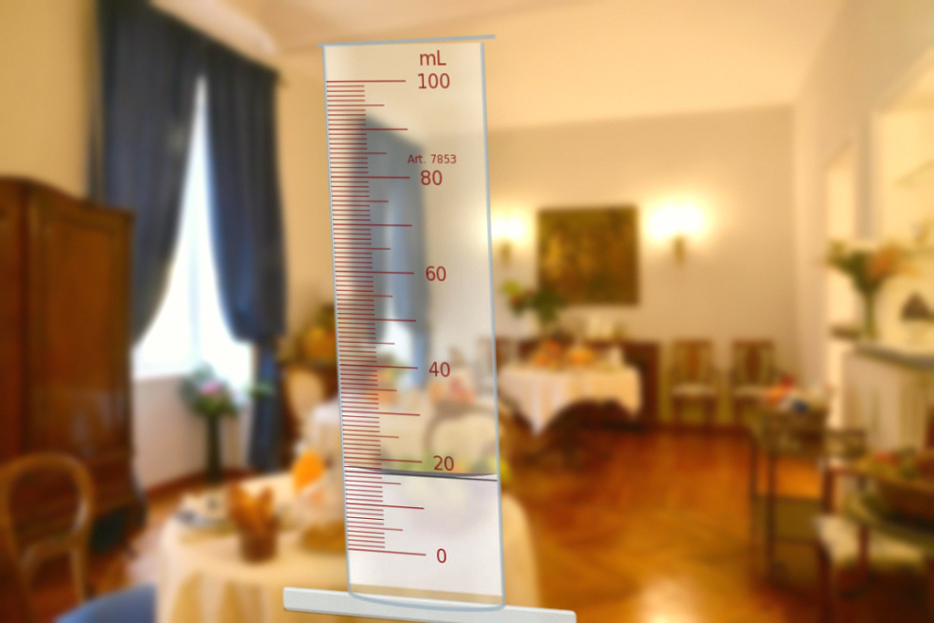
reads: value=17 unit=mL
